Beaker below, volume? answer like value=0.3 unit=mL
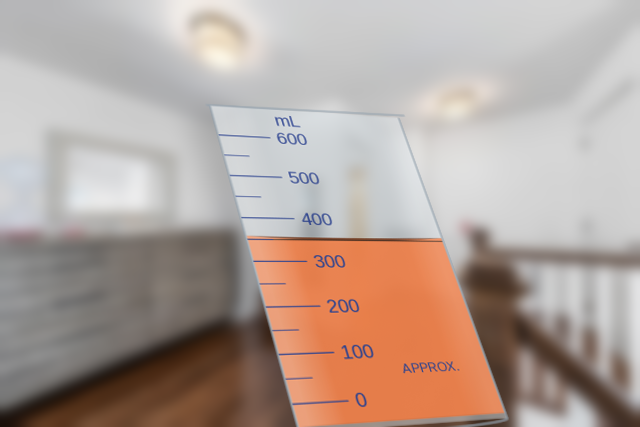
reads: value=350 unit=mL
